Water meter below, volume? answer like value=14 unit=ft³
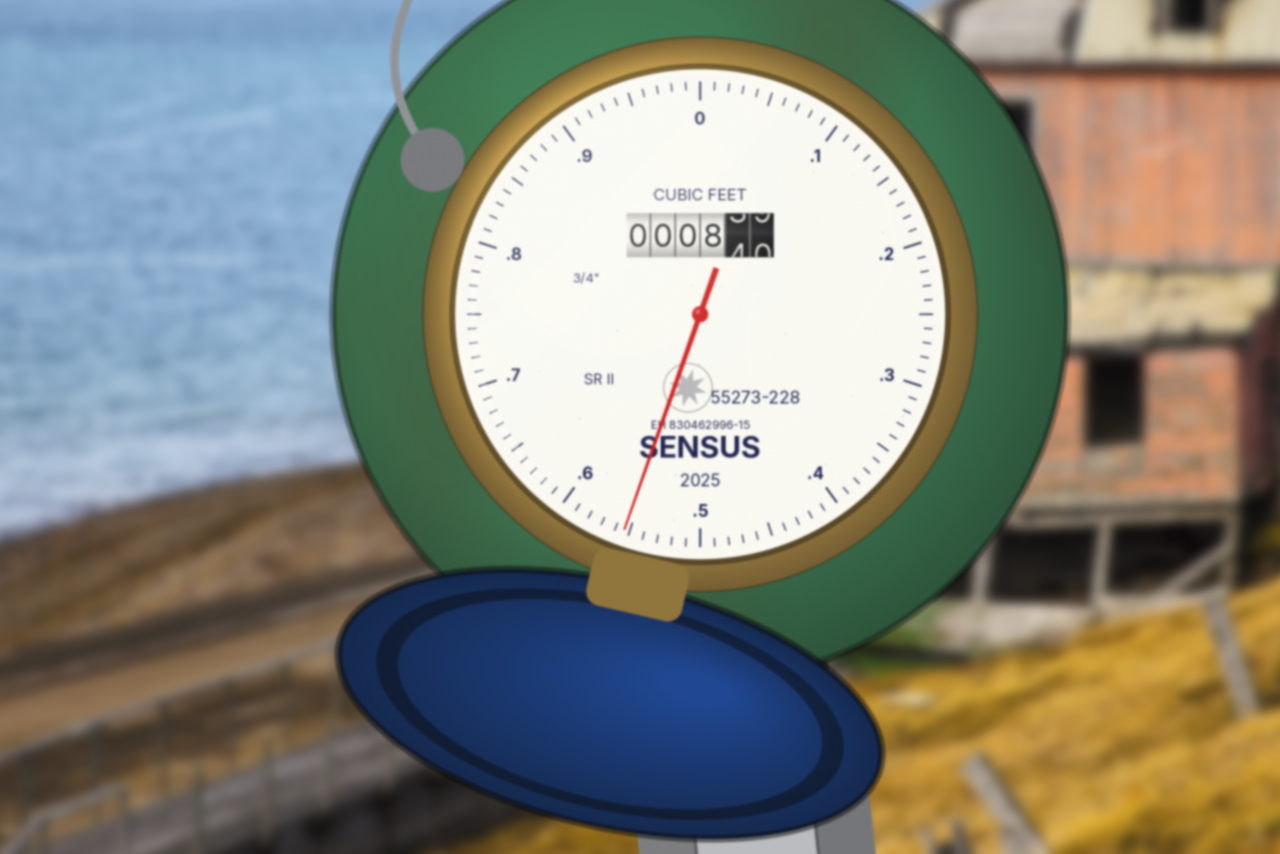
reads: value=839.55 unit=ft³
